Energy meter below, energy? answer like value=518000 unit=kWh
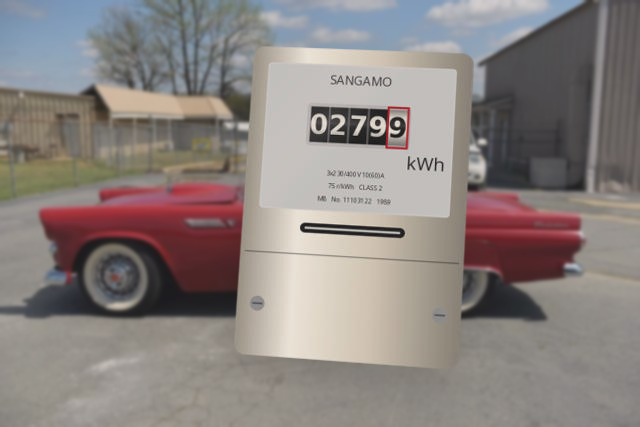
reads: value=279.9 unit=kWh
